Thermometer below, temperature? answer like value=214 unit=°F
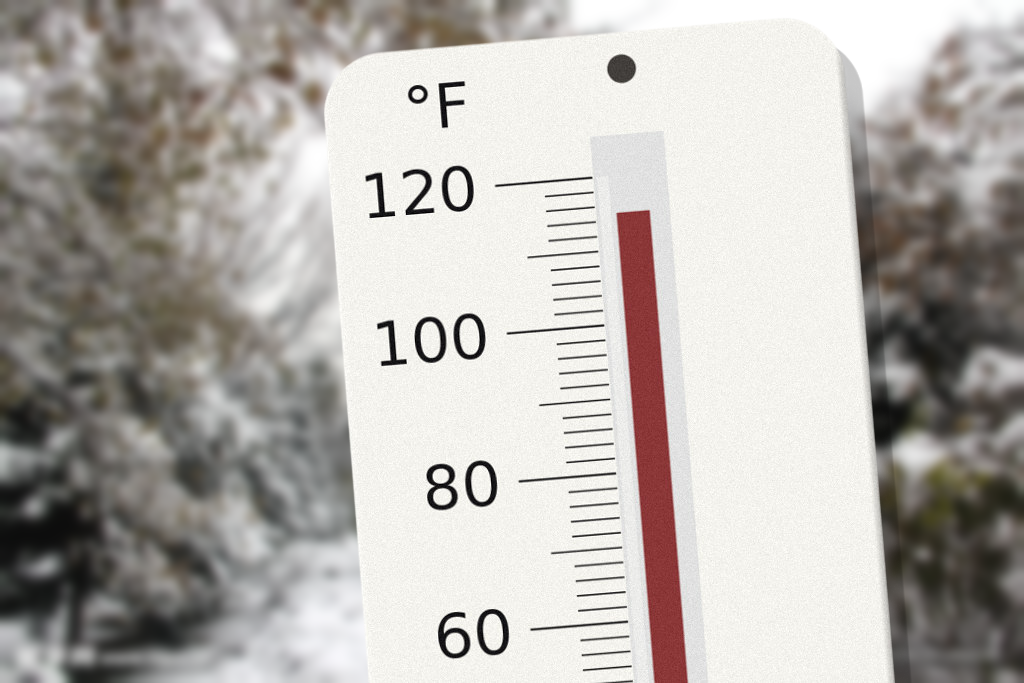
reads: value=115 unit=°F
